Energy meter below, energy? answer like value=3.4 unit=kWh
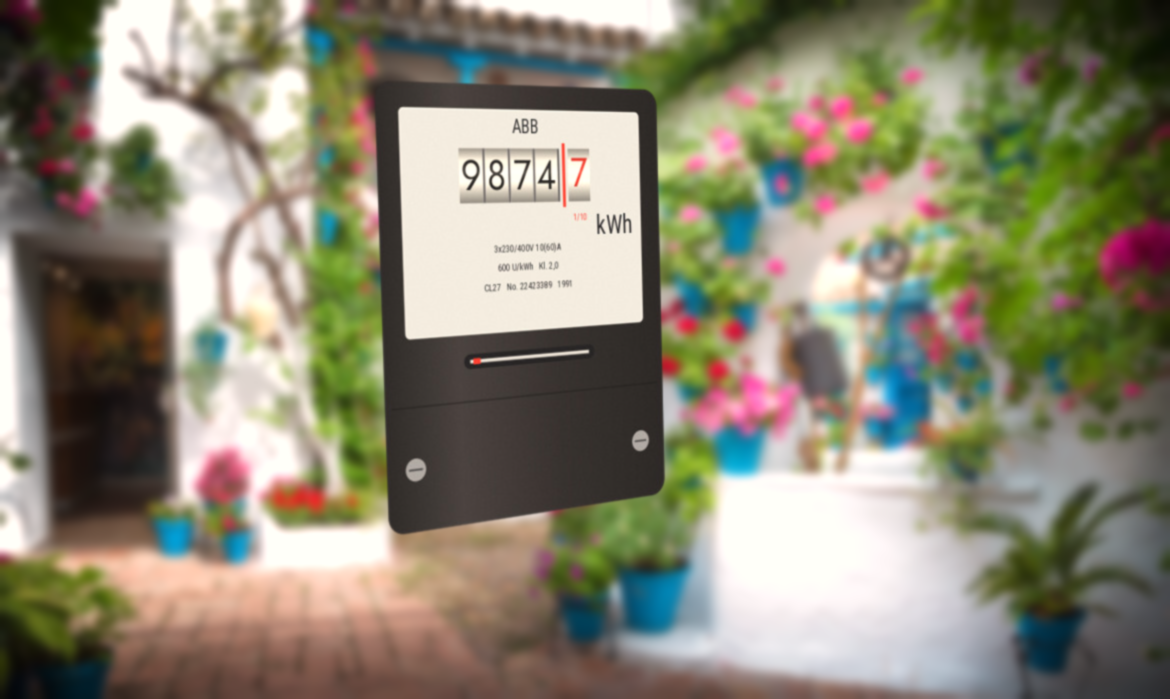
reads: value=9874.7 unit=kWh
